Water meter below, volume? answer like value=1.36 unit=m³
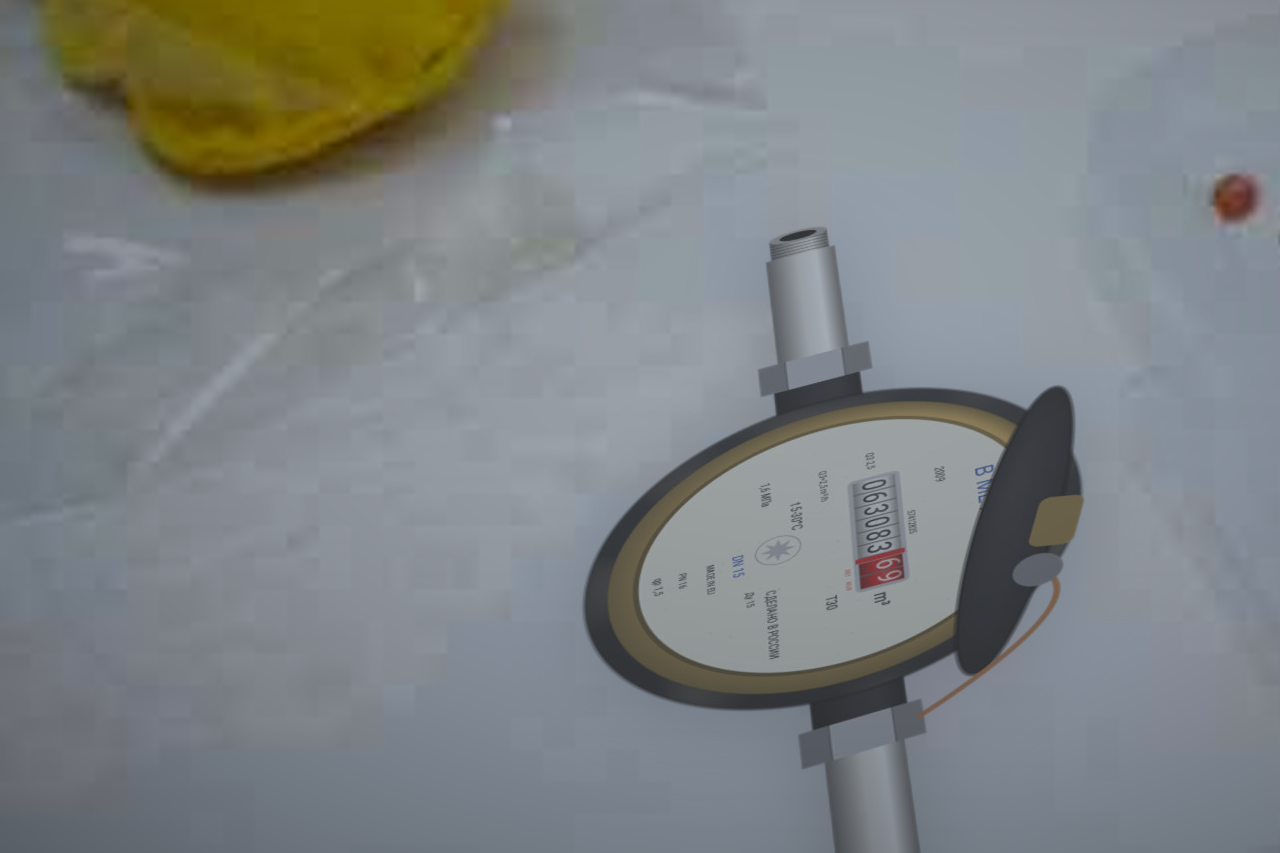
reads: value=63083.69 unit=m³
